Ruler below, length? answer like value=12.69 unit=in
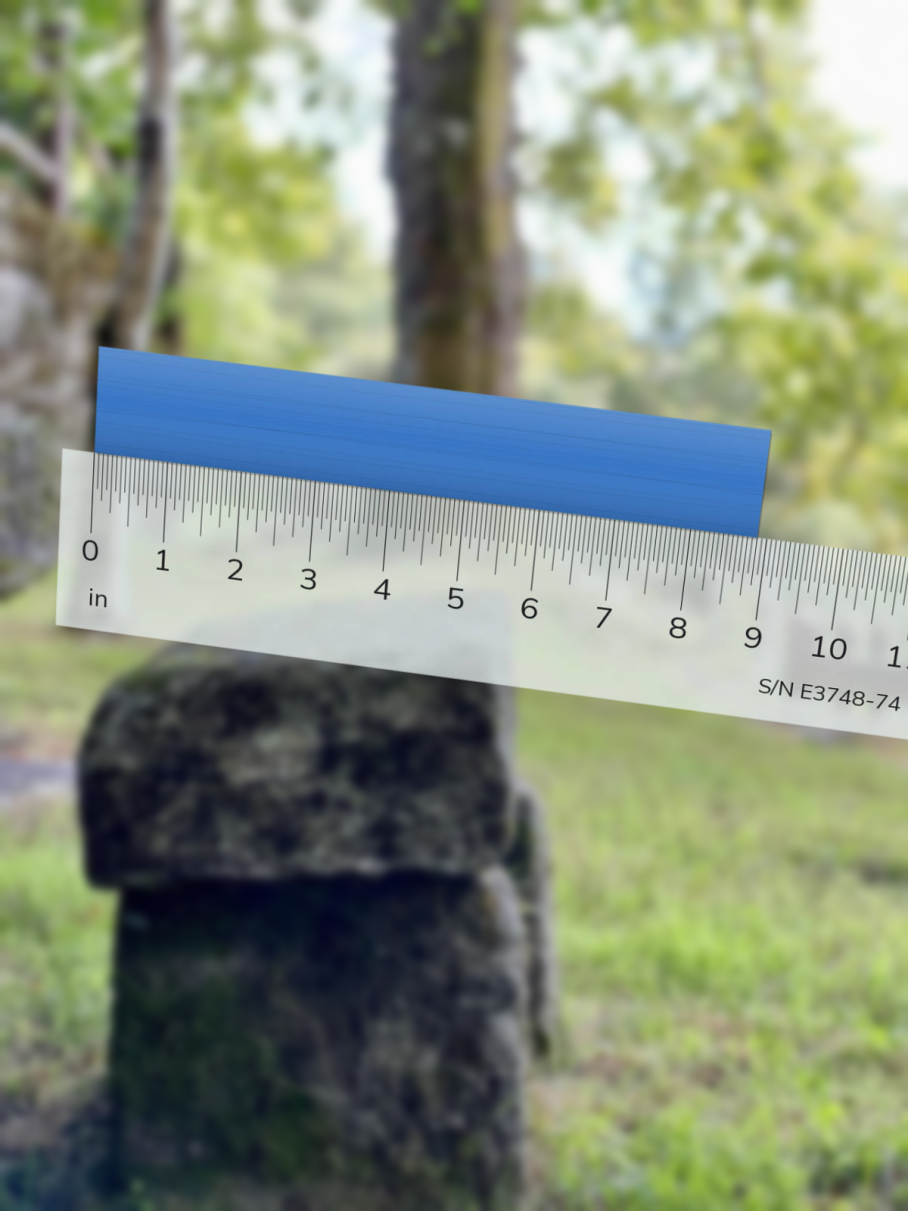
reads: value=8.875 unit=in
